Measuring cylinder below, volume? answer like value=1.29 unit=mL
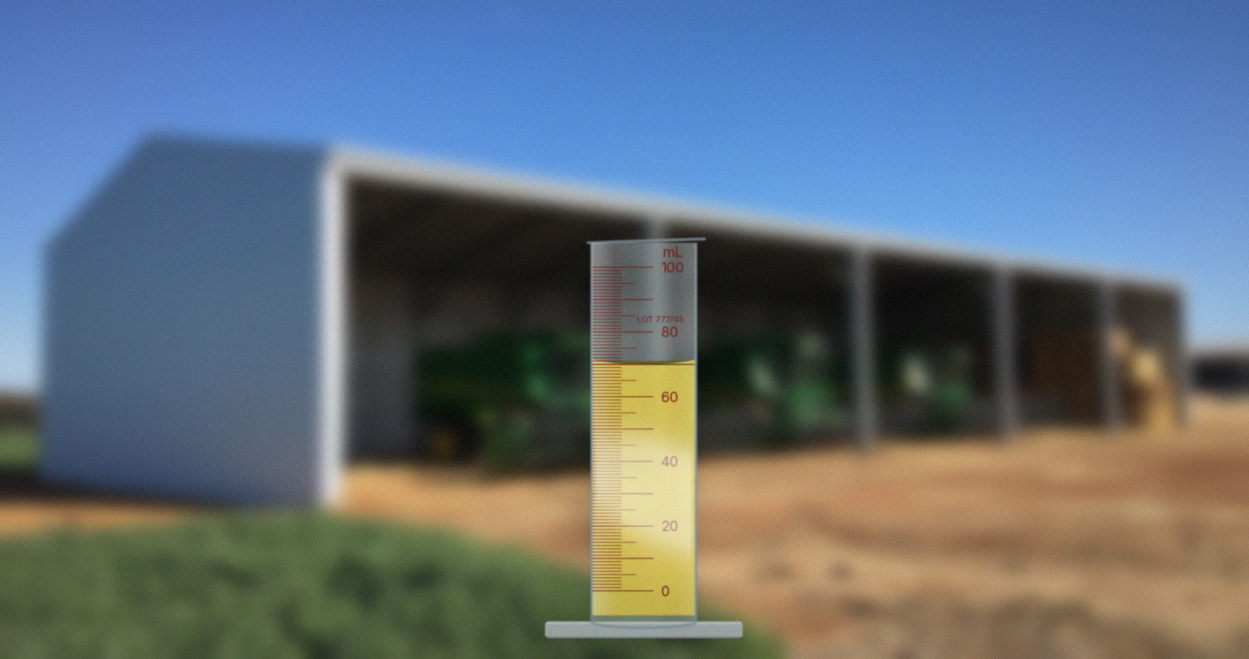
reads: value=70 unit=mL
